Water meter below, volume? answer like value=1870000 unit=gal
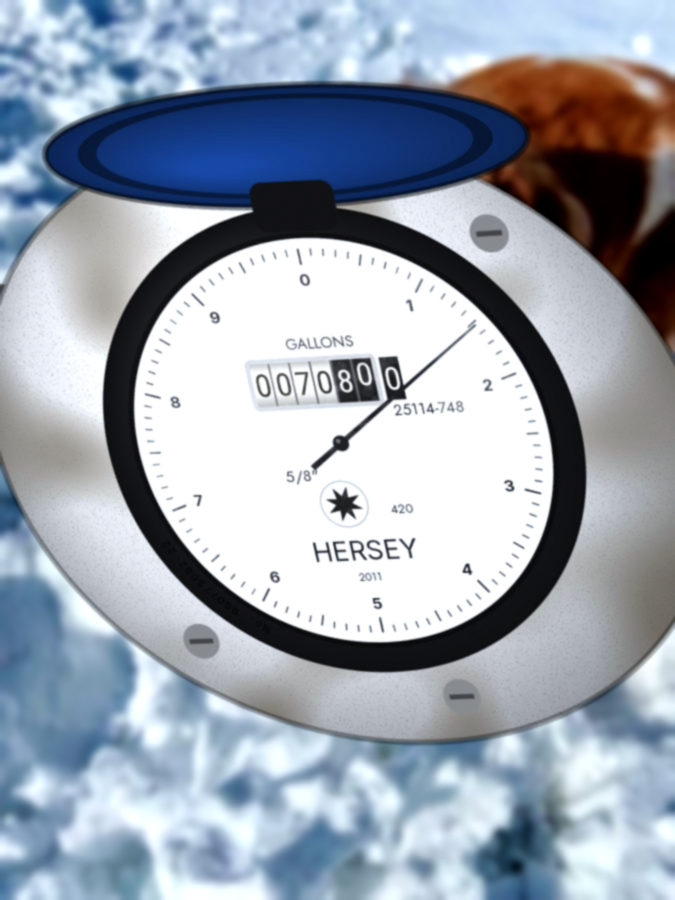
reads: value=70801.5 unit=gal
